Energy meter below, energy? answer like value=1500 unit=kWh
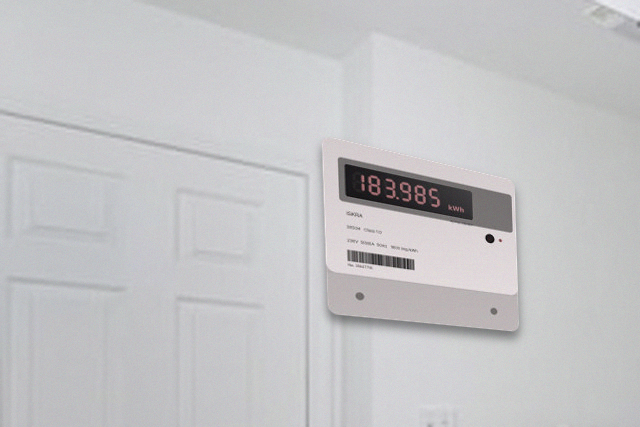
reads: value=183.985 unit=kWh
